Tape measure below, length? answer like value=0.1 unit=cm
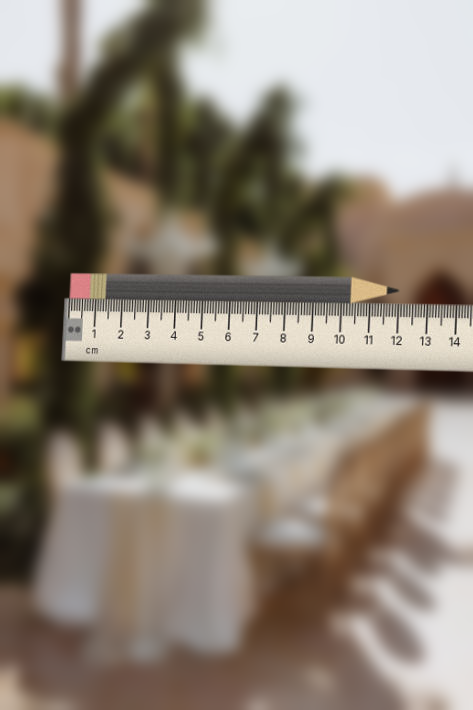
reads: value=12 unit=cm
